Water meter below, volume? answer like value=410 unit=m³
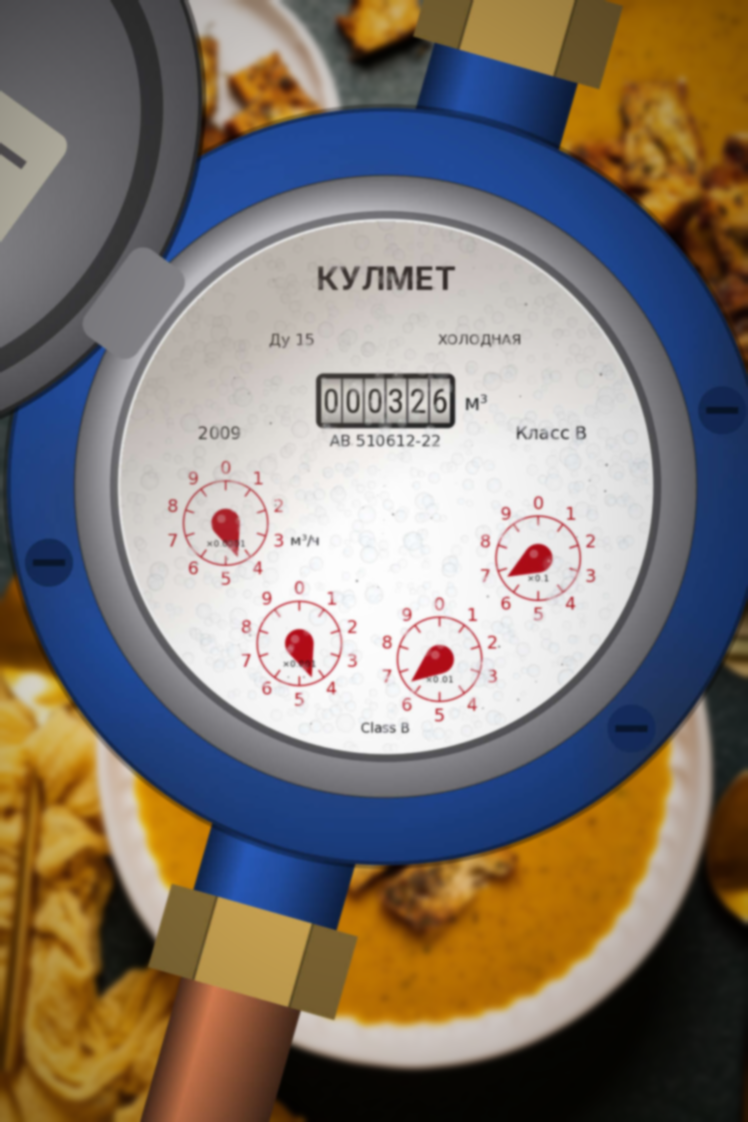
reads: value=326.6644 unit=m³
